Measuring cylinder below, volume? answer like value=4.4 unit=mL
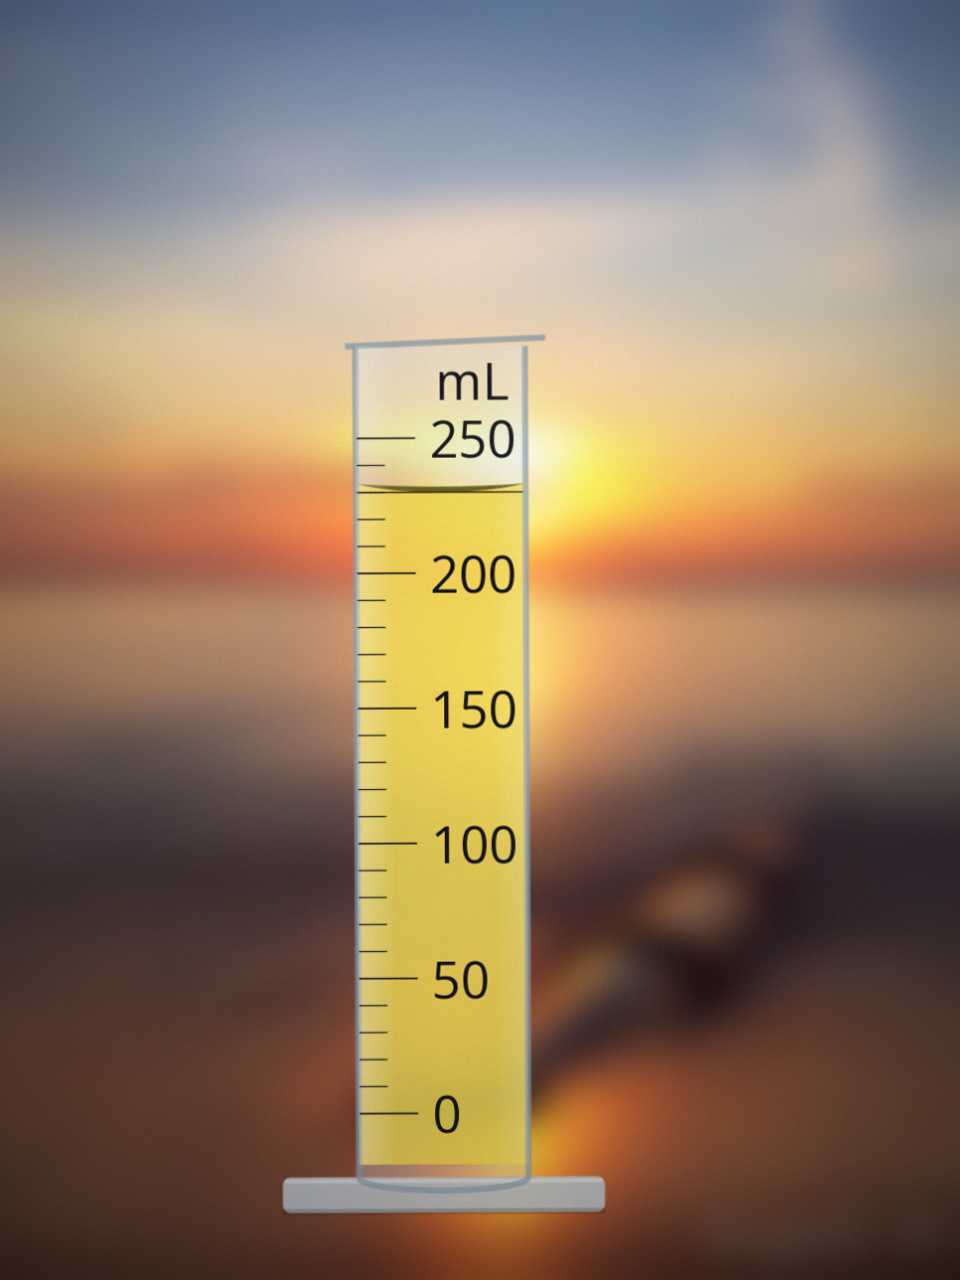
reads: value=230 unit=mL
